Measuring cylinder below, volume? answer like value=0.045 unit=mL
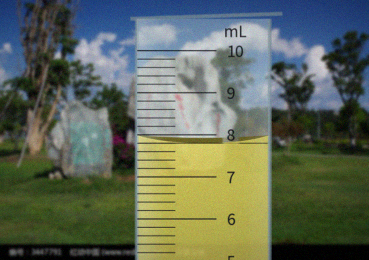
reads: value=7.8 unit=mL
